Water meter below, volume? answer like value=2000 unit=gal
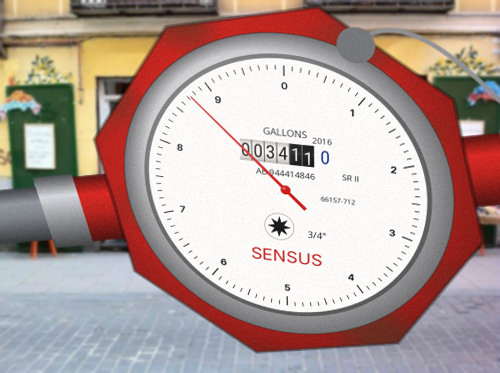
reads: value=34108.7 unit=gal
